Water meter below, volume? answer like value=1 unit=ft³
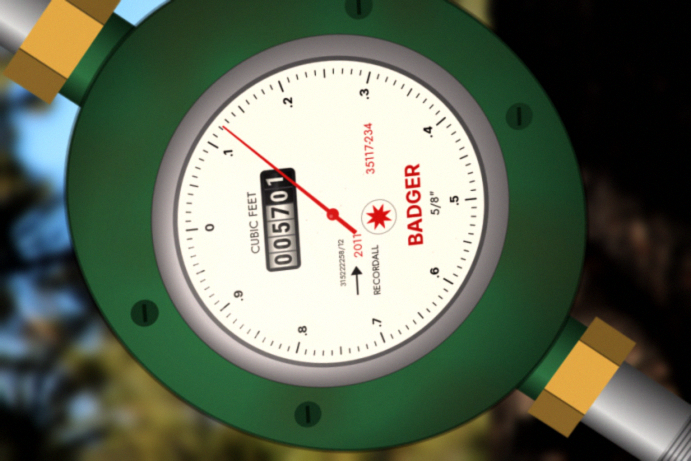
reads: value=5701.12 unit=ft³
